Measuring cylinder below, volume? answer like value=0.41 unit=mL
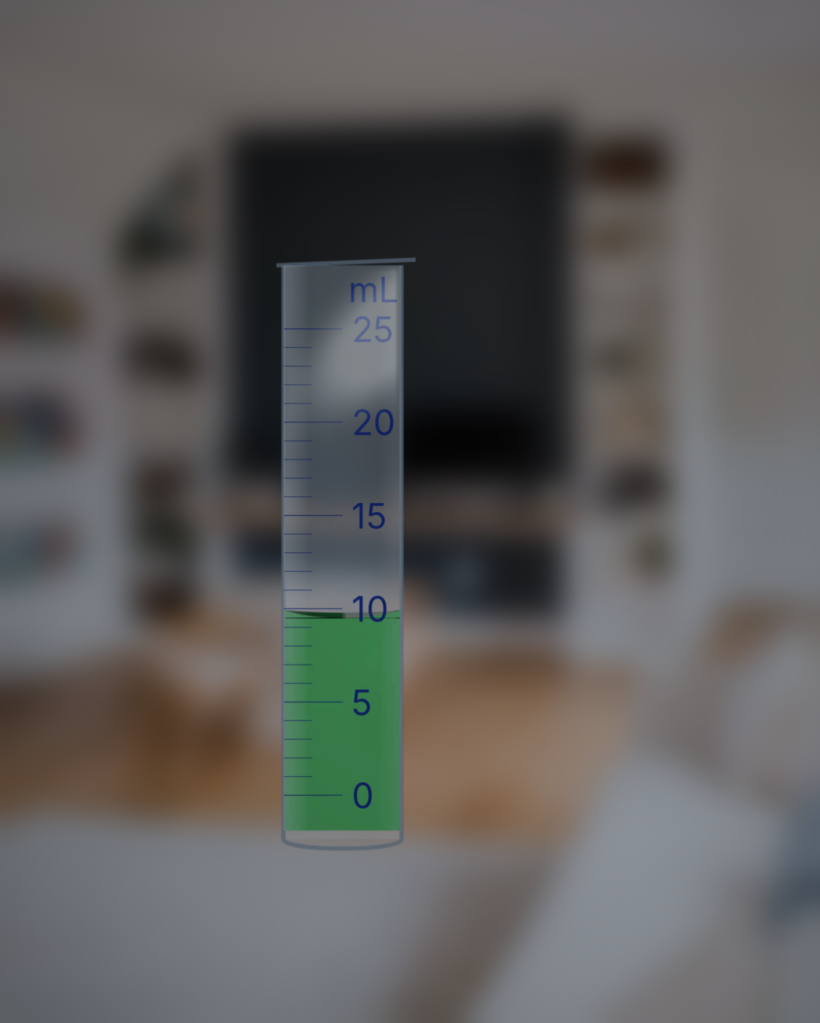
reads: value=9.5 unit=mL
